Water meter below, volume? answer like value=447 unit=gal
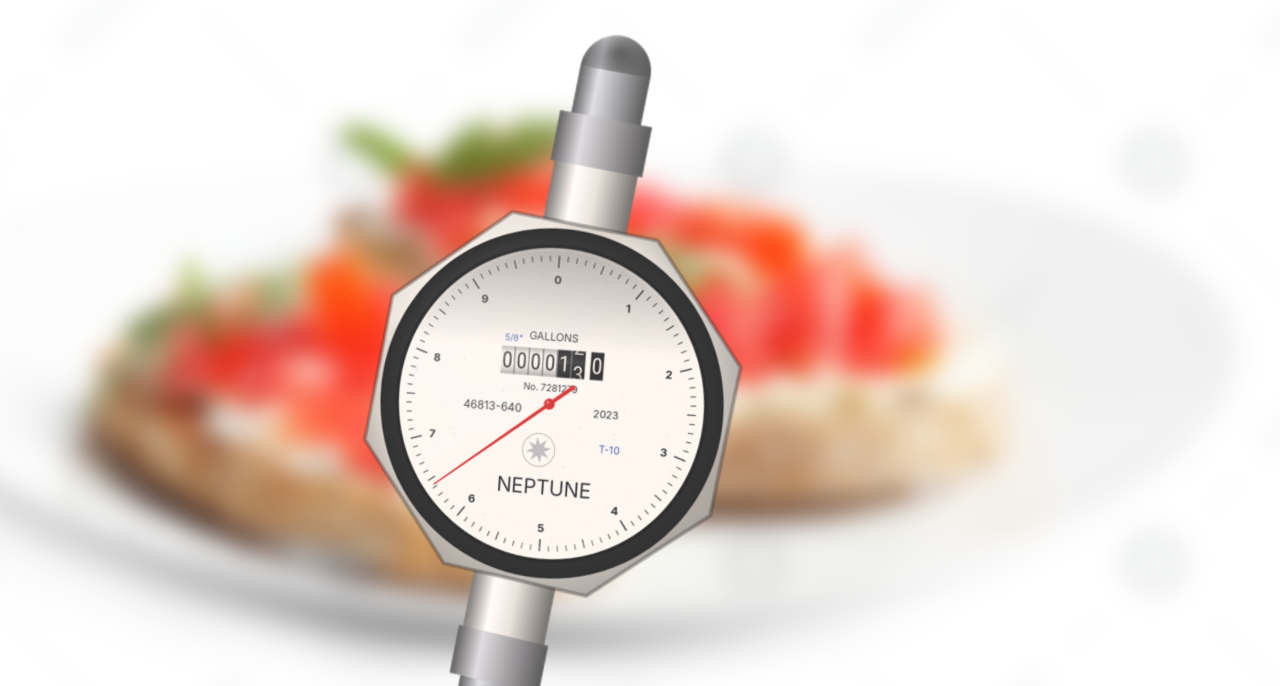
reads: value=126.4 unit=gal
